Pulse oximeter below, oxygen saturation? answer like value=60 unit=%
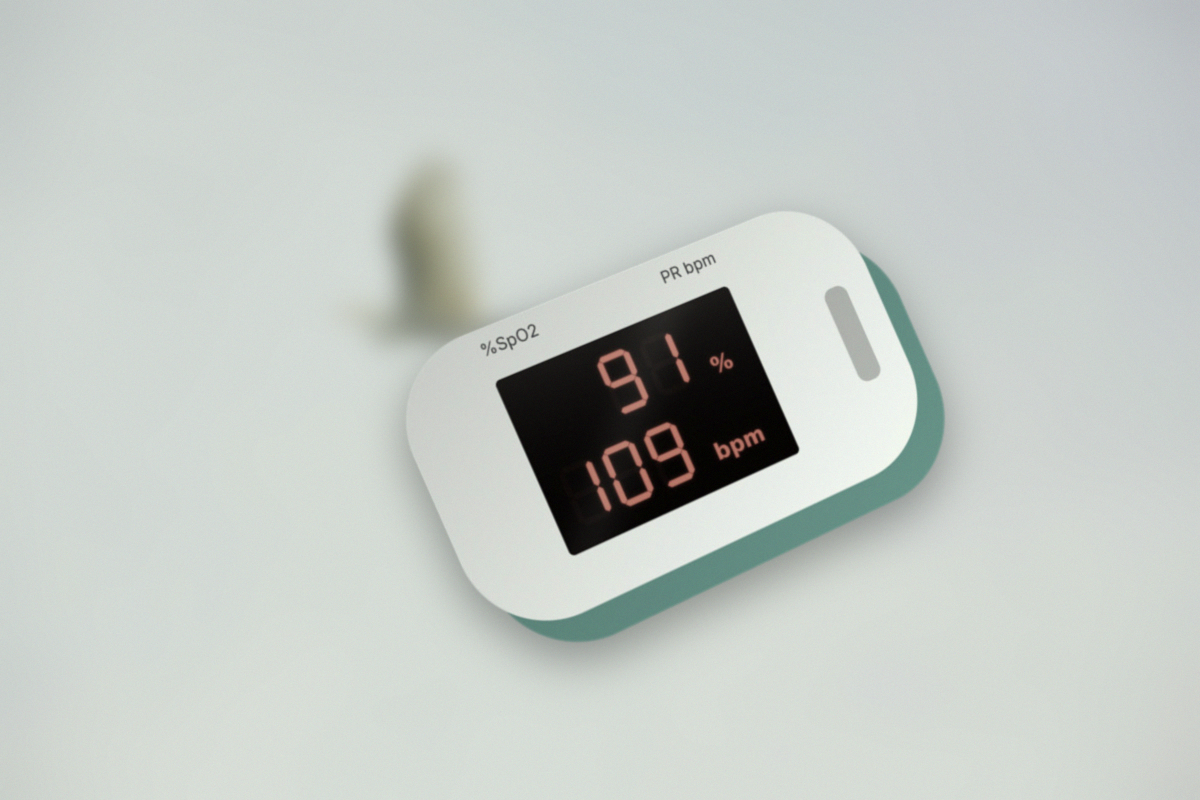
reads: value=91 unit=%
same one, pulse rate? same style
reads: value=109 unit=bpm
